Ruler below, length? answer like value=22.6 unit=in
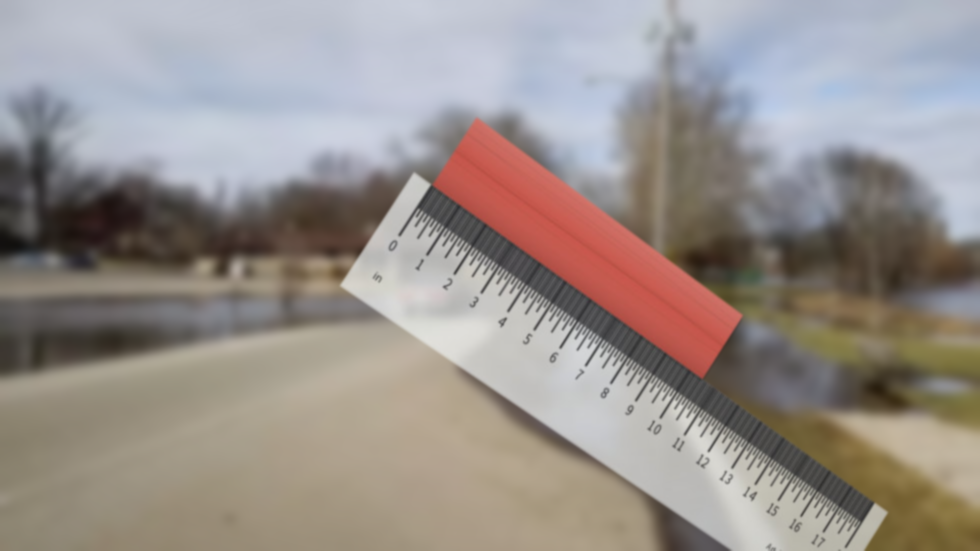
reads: value=10.5 unit=in
